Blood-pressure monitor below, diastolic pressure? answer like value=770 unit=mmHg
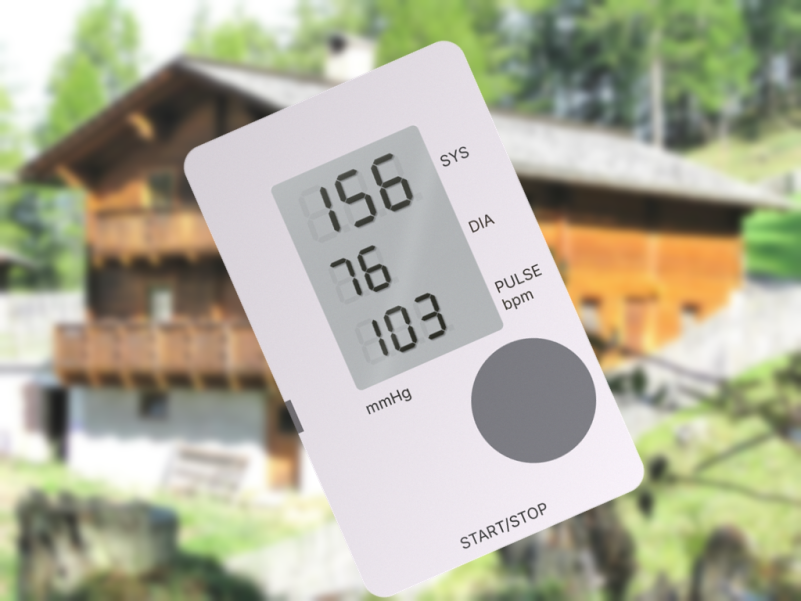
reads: value=76 unit=mmHg
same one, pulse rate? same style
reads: value=103 unit=bpm
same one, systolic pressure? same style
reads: value=156 unit=mmHg
